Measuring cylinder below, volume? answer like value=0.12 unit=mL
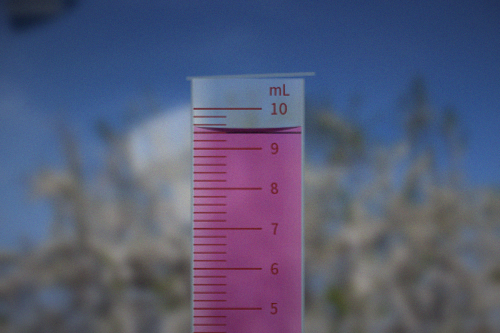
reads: value=9.4 unit=mL
